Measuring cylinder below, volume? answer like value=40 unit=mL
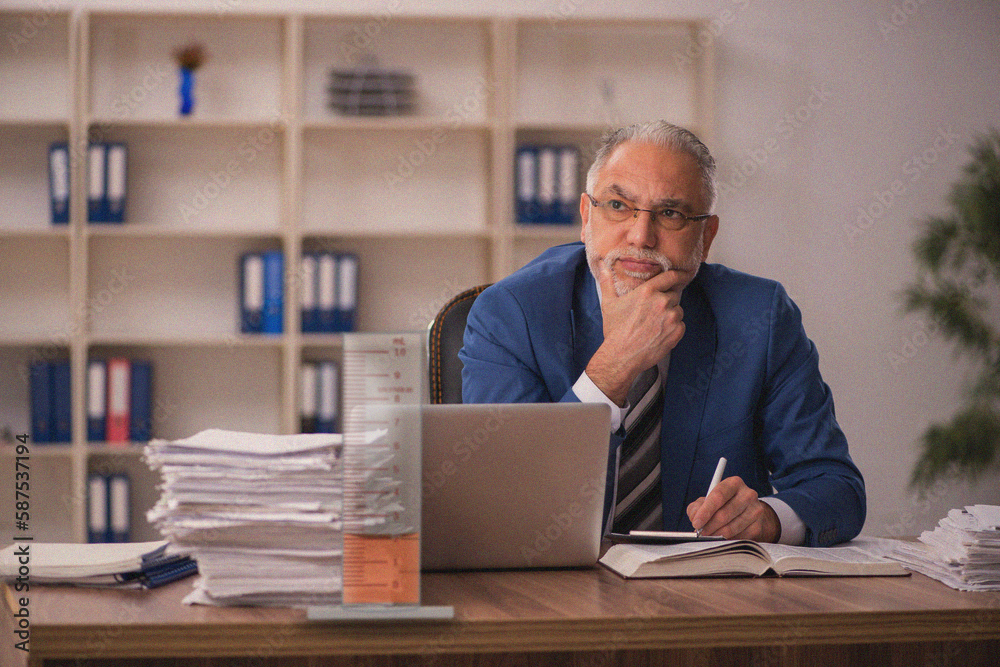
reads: value=2 unit=mL
